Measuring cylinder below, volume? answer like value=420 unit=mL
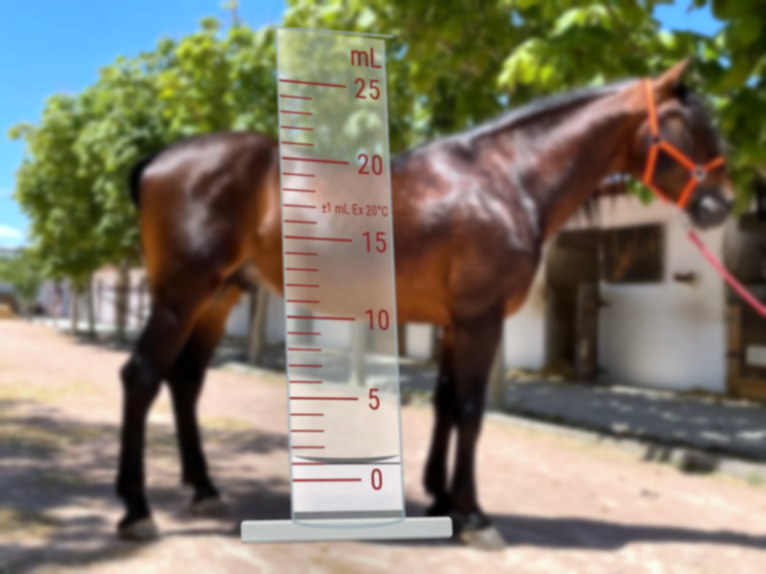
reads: value=1 unit=mL
